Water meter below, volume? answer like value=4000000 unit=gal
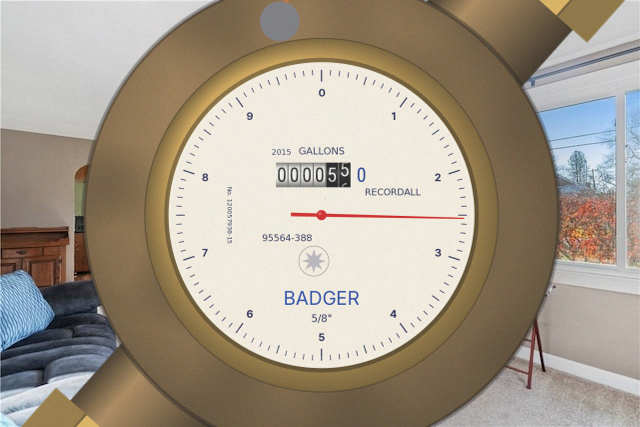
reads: value=552.5 unit=gal
